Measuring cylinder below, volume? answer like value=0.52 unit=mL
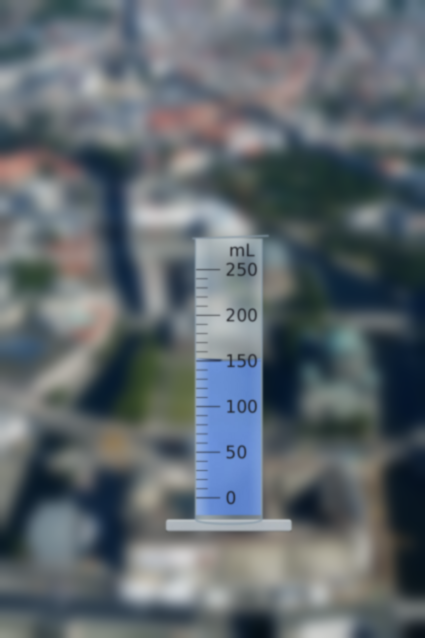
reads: value=150 unit=mL
